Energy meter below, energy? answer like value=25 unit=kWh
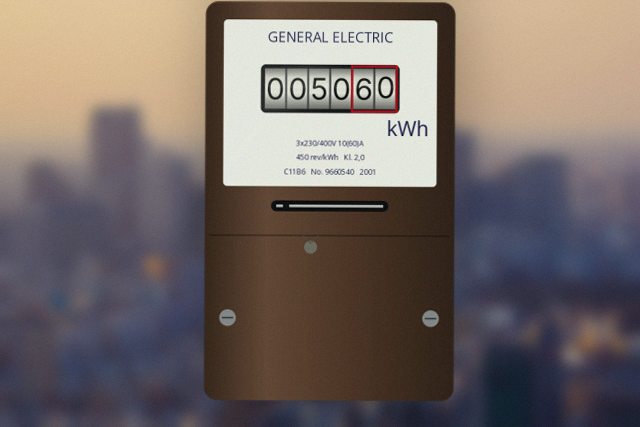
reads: value=50.60 unit=kWh
